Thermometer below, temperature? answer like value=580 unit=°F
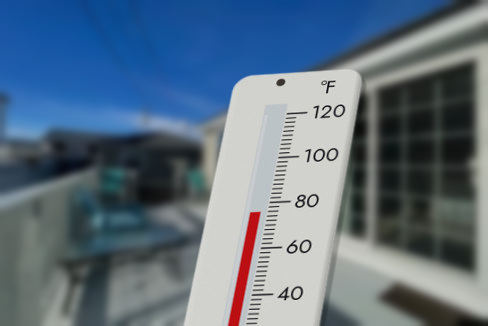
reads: value=76 unit=°F
